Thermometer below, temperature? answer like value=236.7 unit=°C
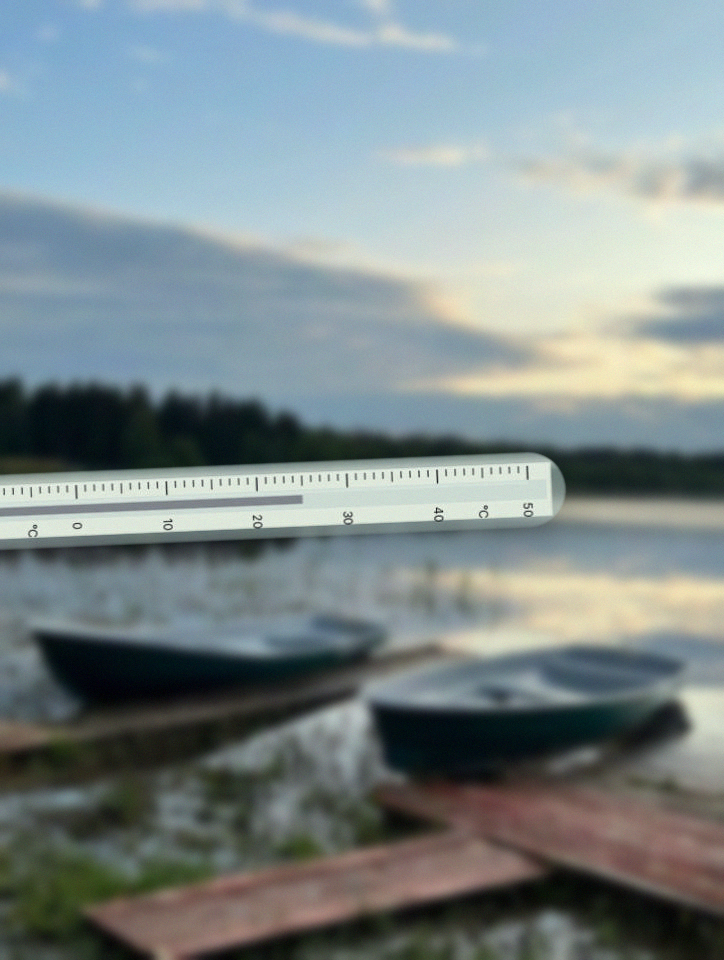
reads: value=25 unit=°C
